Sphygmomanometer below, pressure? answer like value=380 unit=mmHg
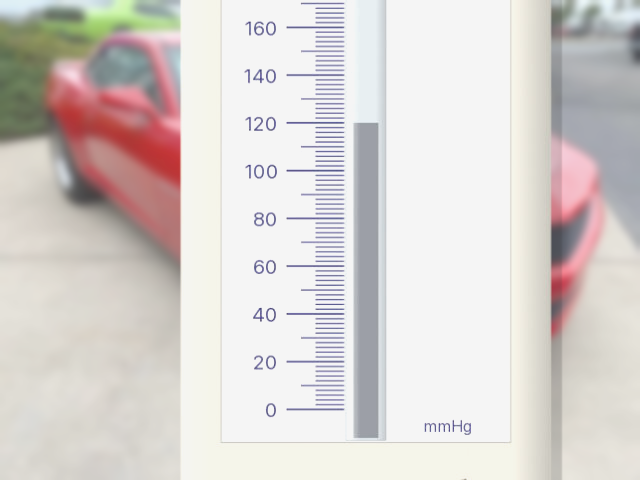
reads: value=120 unit=mmHg
